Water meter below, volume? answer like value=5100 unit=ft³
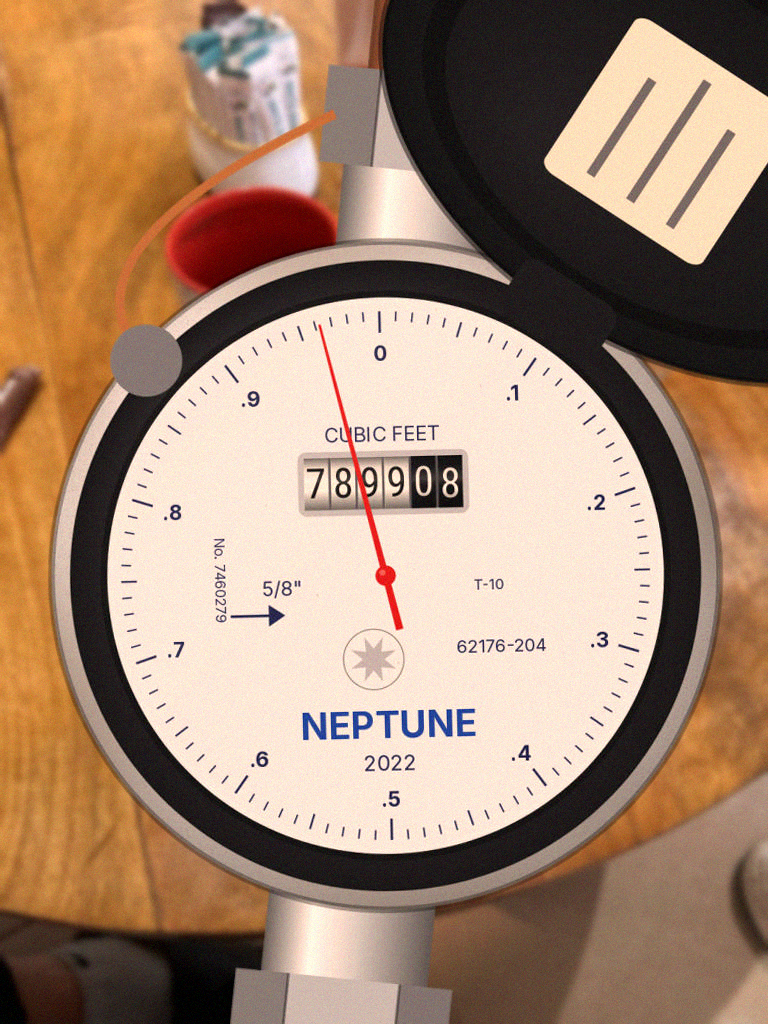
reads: value=789907.96 unit=ft³
